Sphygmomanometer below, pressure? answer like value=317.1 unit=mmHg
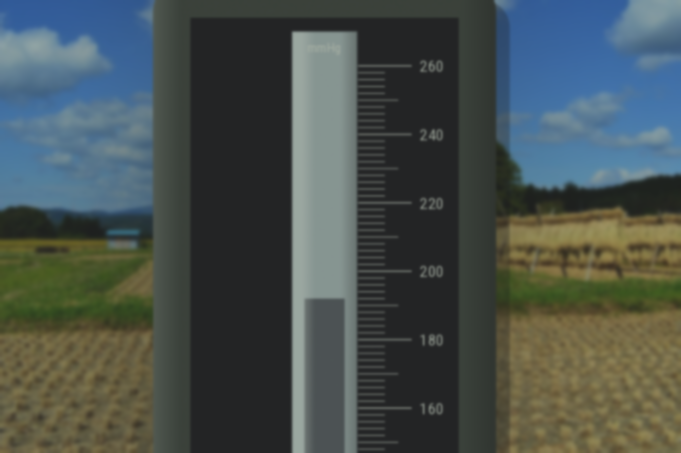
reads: value=192 unit=mmHg
